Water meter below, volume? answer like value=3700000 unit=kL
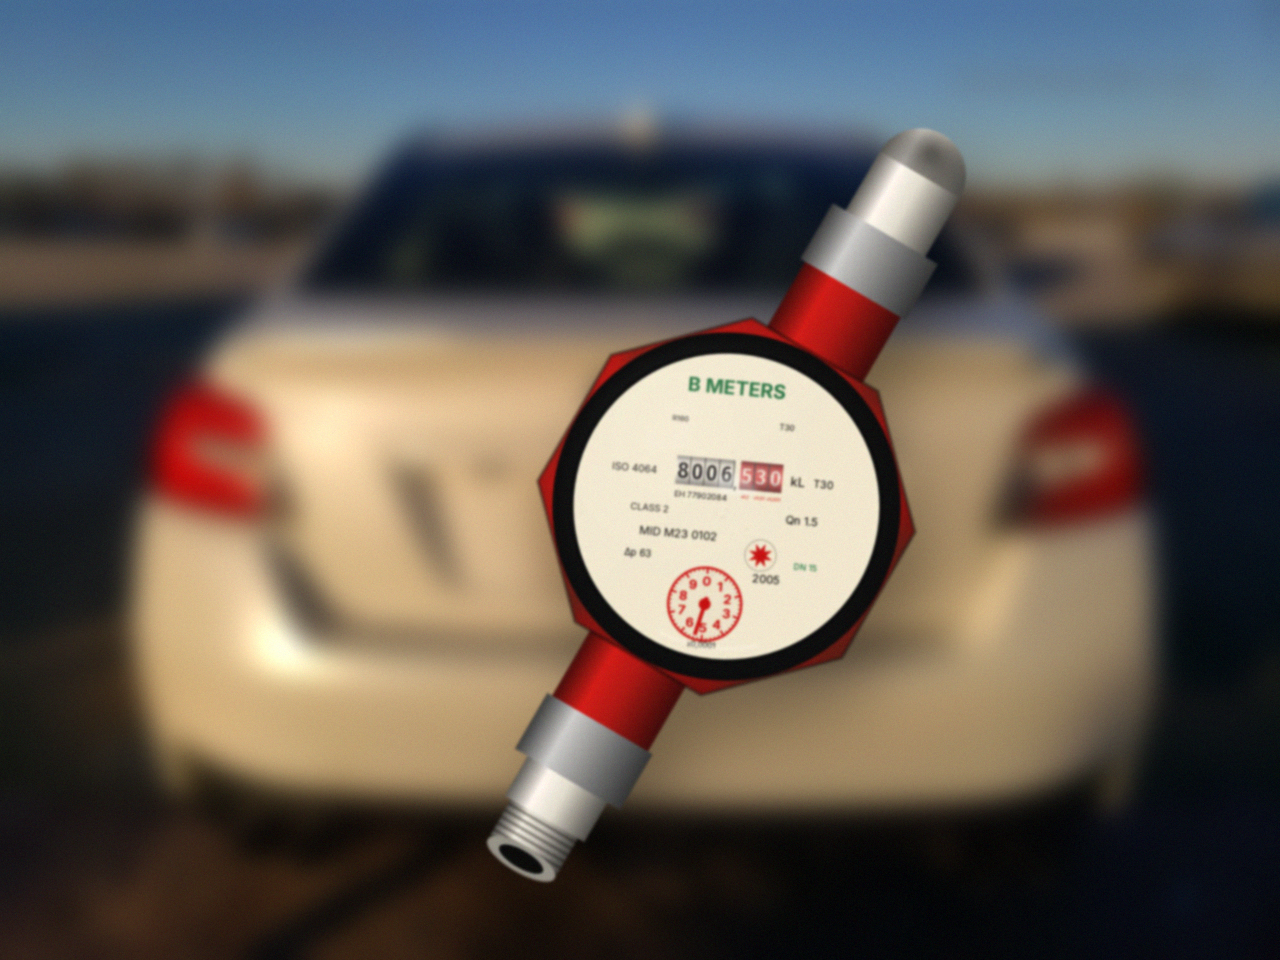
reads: value=8006.5305 unit=kL
